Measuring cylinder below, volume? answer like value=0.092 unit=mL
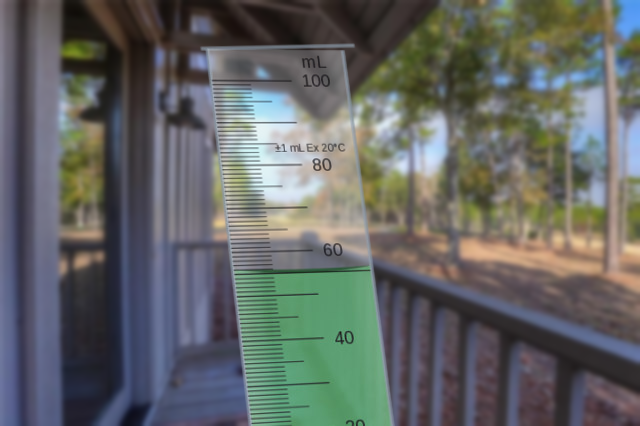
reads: value=55 unit=mL
